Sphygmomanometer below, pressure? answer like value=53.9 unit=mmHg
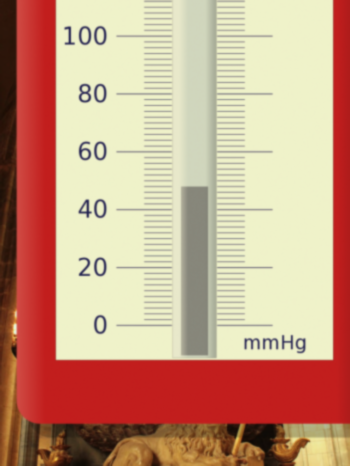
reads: value=48 unit=mmHg
